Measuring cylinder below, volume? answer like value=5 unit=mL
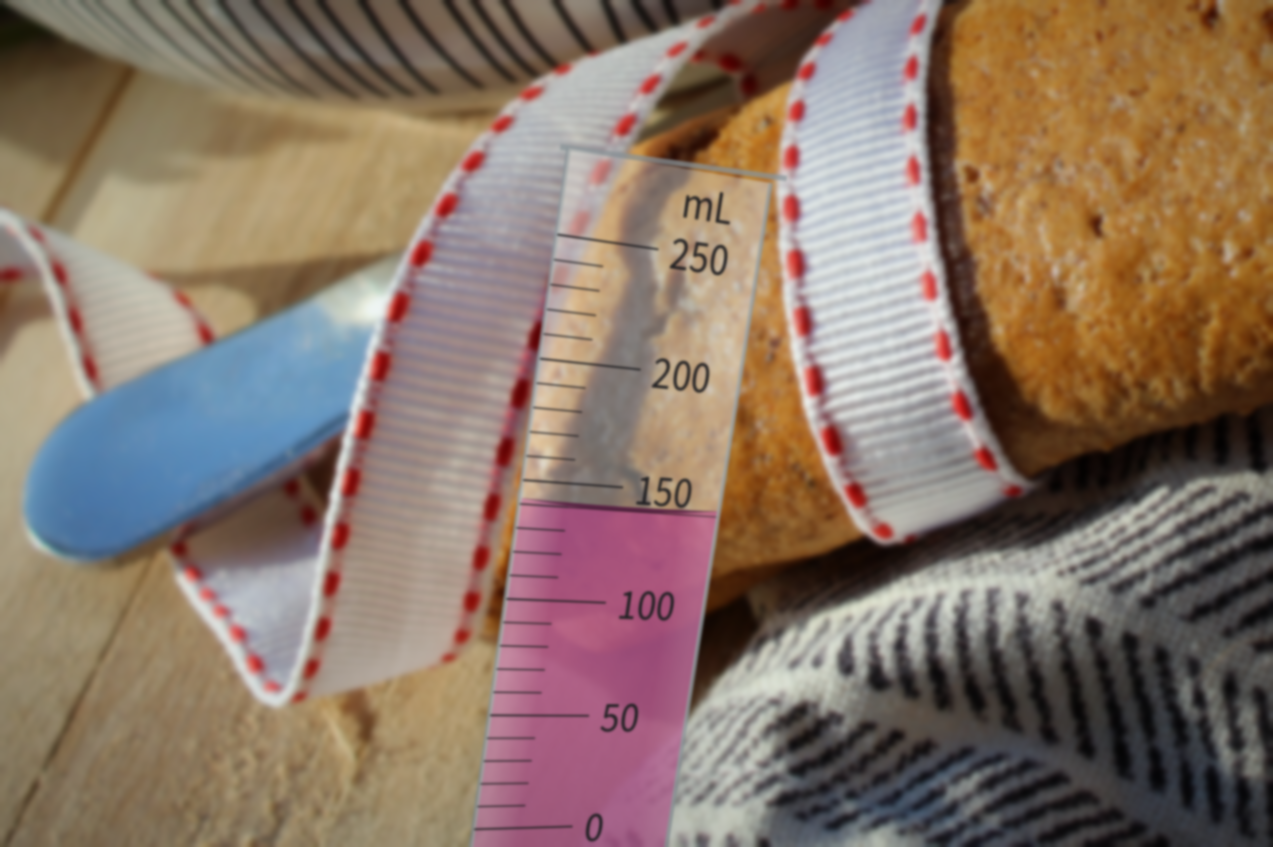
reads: value=140 unit=mL
